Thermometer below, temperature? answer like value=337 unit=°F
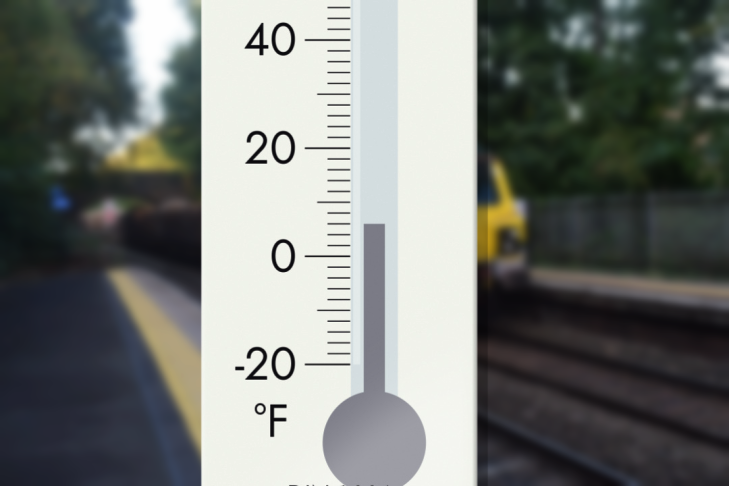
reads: value=6 unit=°F
